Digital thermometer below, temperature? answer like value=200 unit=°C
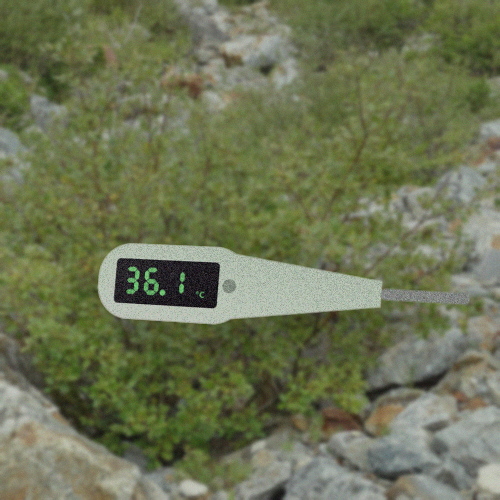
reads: value=36.1 unit=°C
